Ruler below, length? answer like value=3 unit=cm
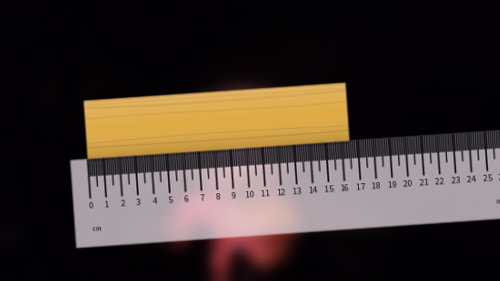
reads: value=16.5 unit=cm
